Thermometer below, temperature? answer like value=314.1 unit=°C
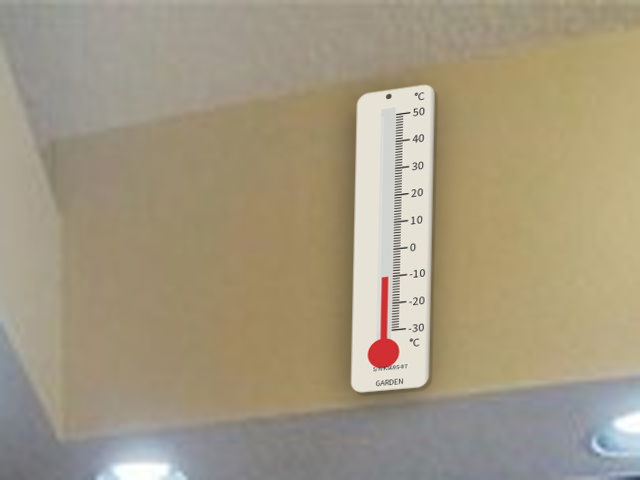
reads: value=-10 unit=°C
